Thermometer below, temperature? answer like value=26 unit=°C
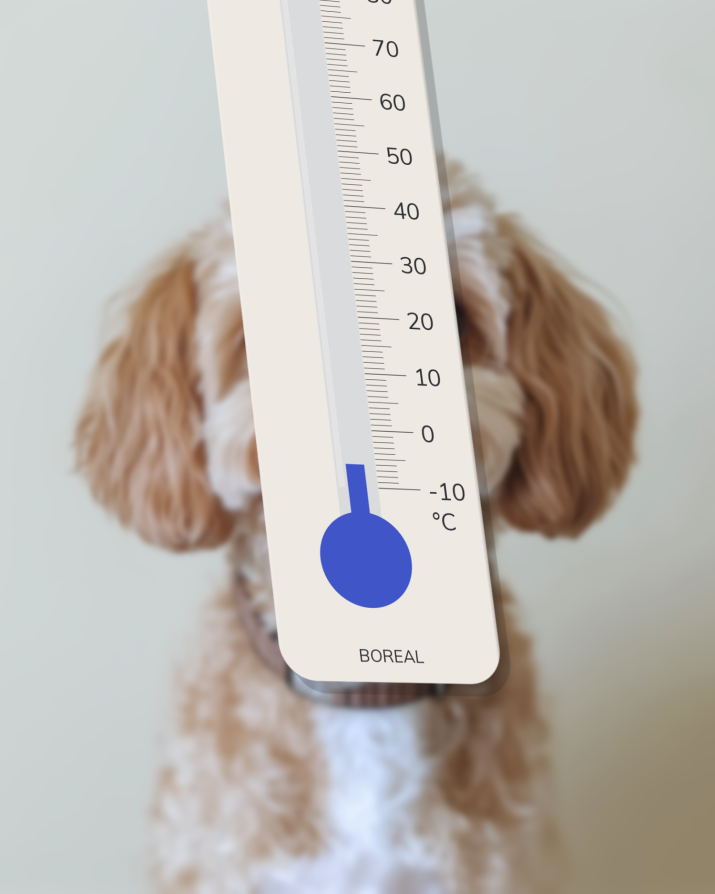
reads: value=-6 unit=°C
